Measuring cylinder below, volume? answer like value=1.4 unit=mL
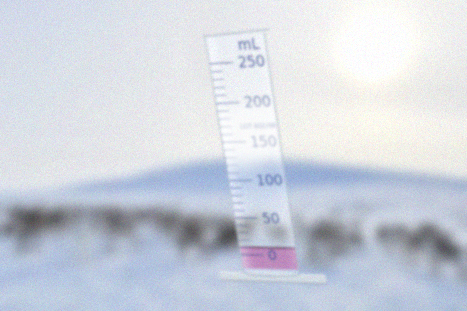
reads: value=10 unit=mL
